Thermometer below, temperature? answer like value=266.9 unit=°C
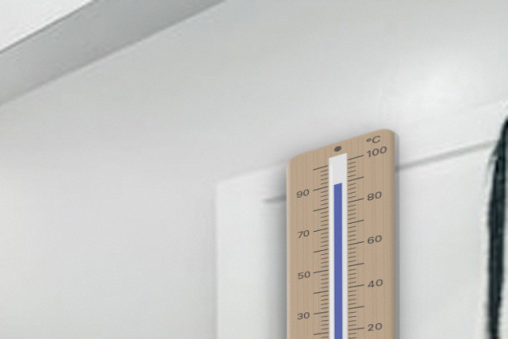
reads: value=90 unit=°C
